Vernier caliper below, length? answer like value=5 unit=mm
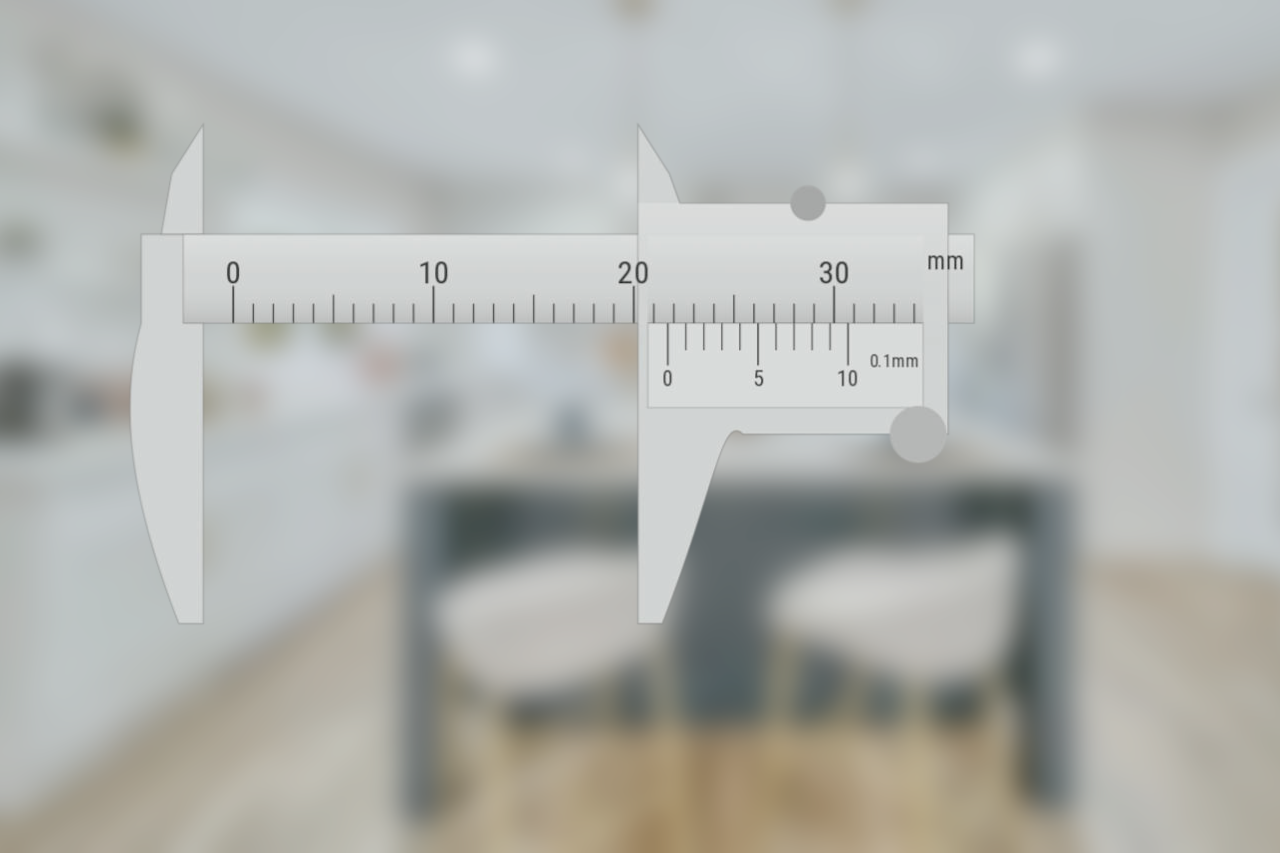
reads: value=21.7 unit=mm
